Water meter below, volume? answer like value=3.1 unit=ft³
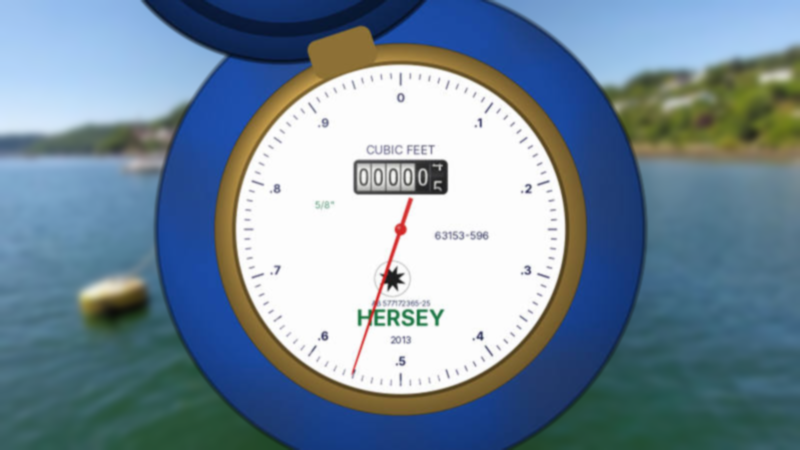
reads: value=4.55 unit=ft³
